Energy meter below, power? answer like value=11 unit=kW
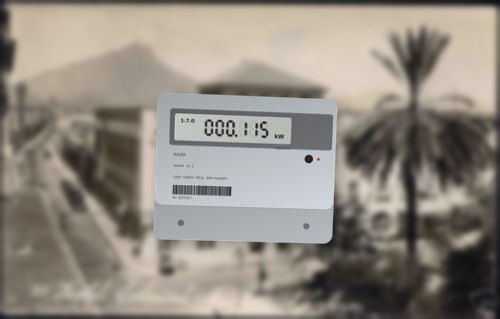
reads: value=0.115 unit=kW
